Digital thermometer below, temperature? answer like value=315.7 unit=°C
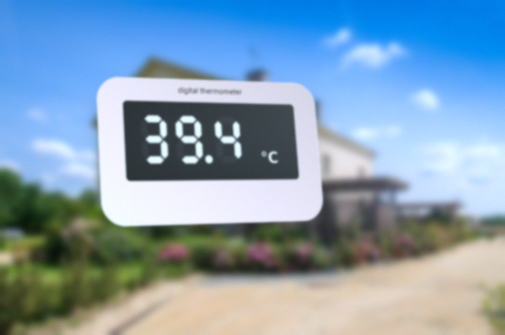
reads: value=39.4 unit=°C
